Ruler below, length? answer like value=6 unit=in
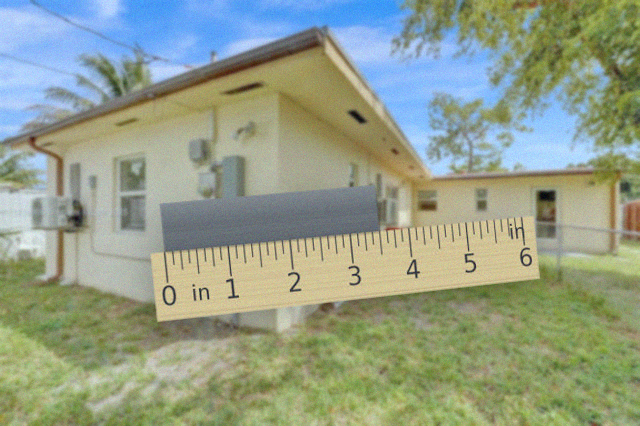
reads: value=3.5 unit=in
